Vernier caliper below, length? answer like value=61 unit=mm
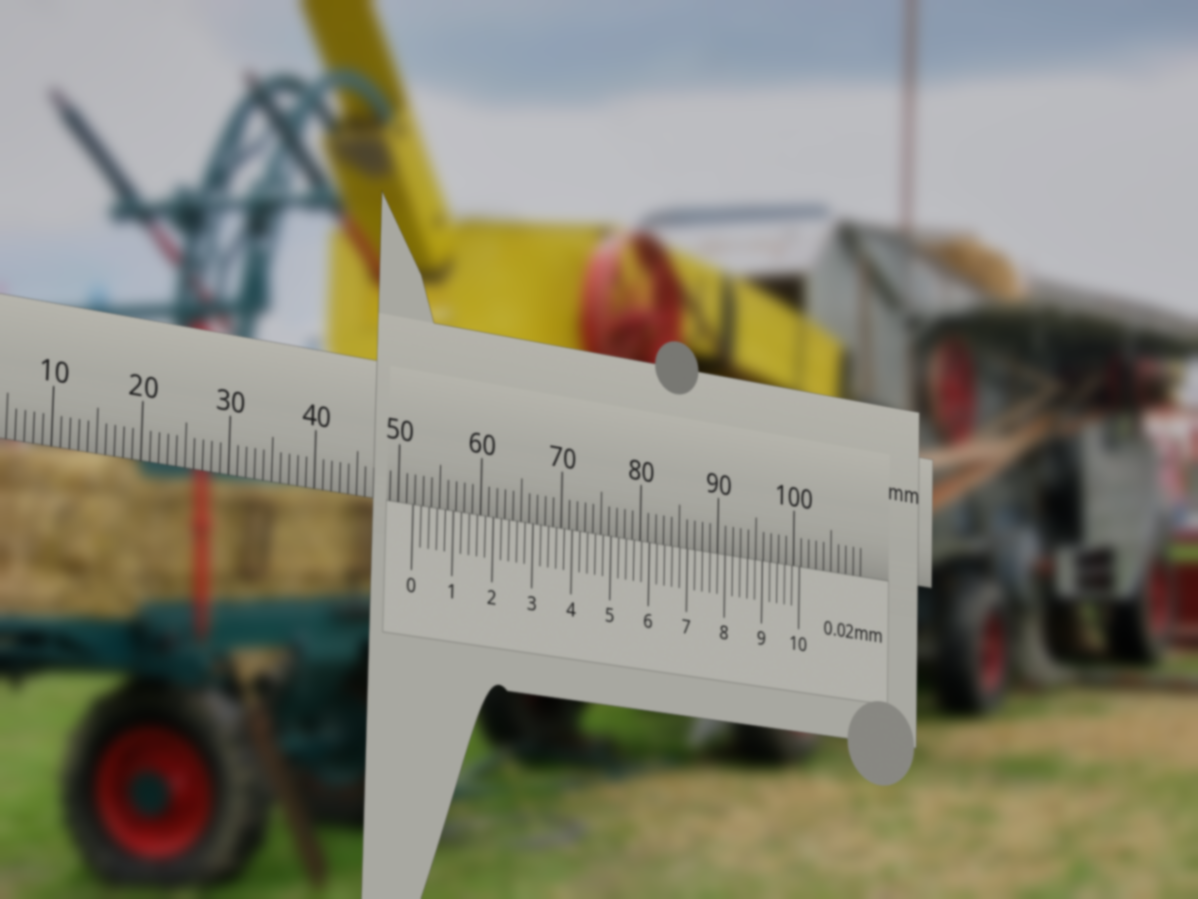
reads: value=51.8 unit=mm
